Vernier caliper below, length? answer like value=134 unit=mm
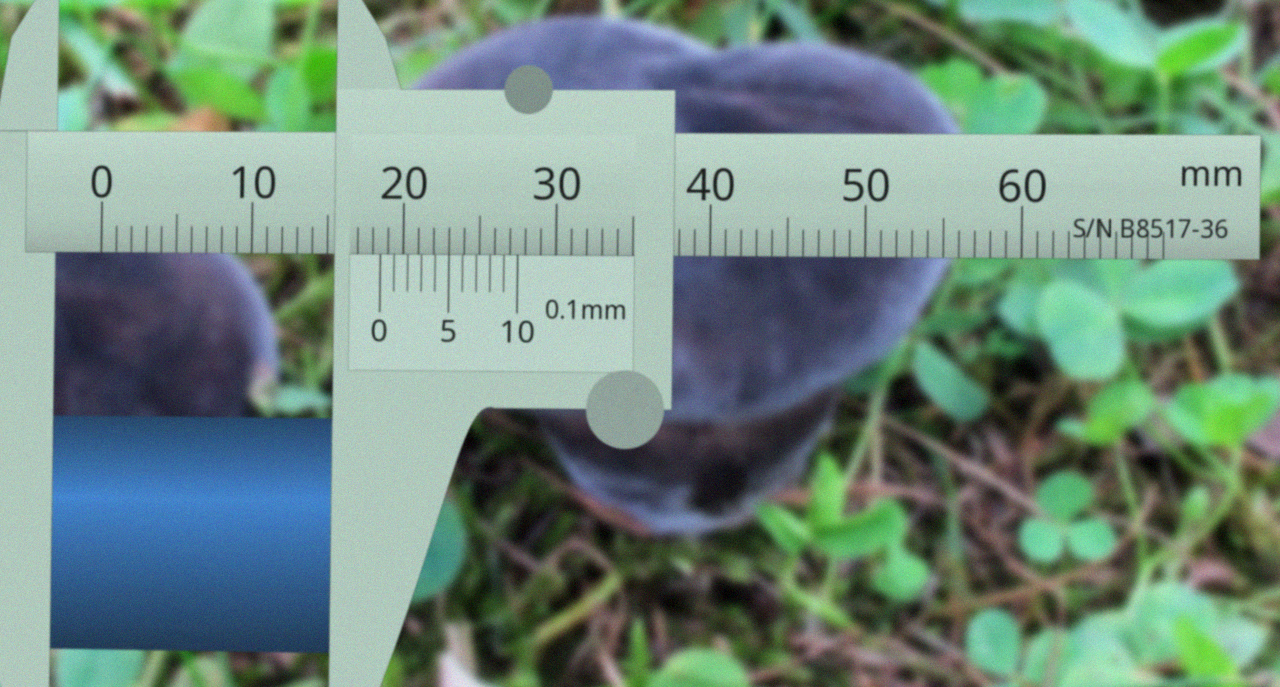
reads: value=18.5 unit=mm
